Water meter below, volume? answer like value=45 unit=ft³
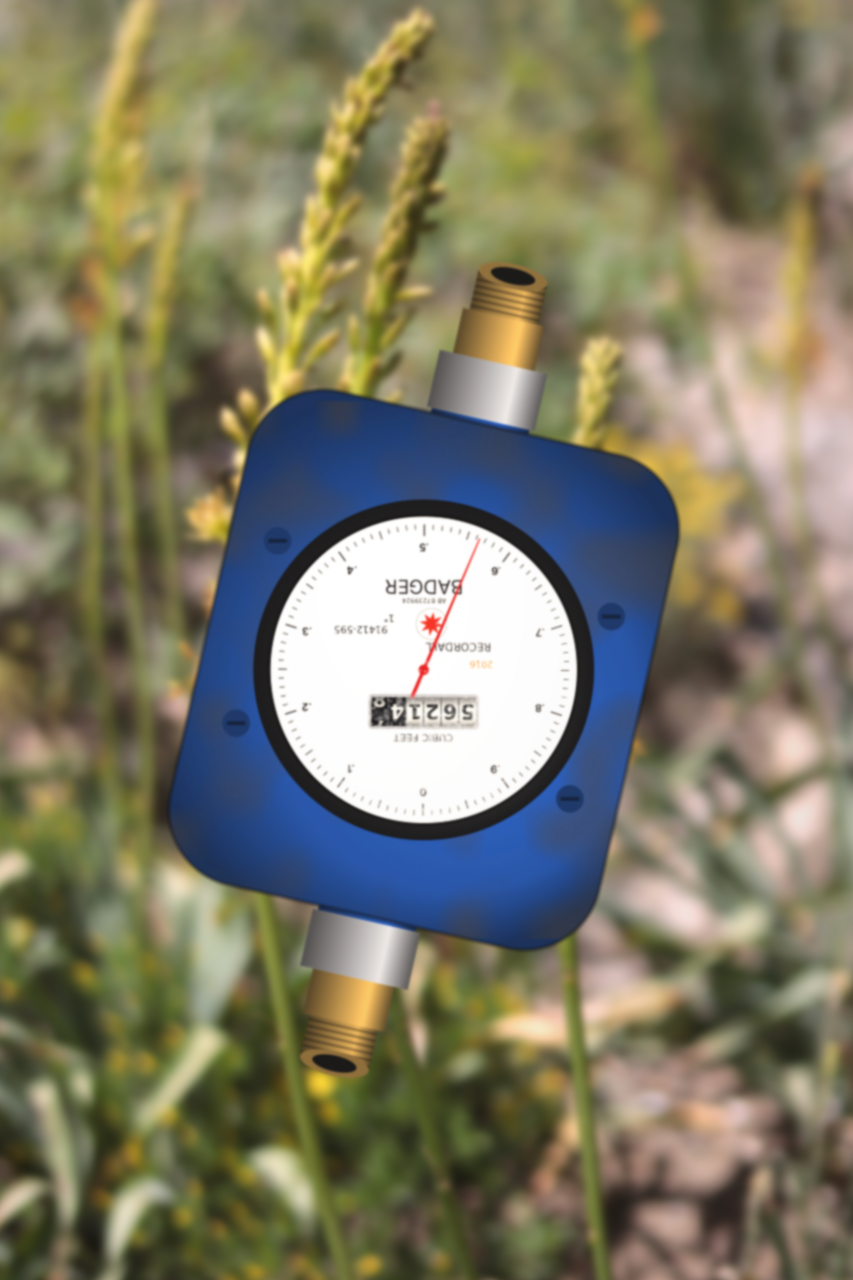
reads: value=562147.56 unit=ft³
